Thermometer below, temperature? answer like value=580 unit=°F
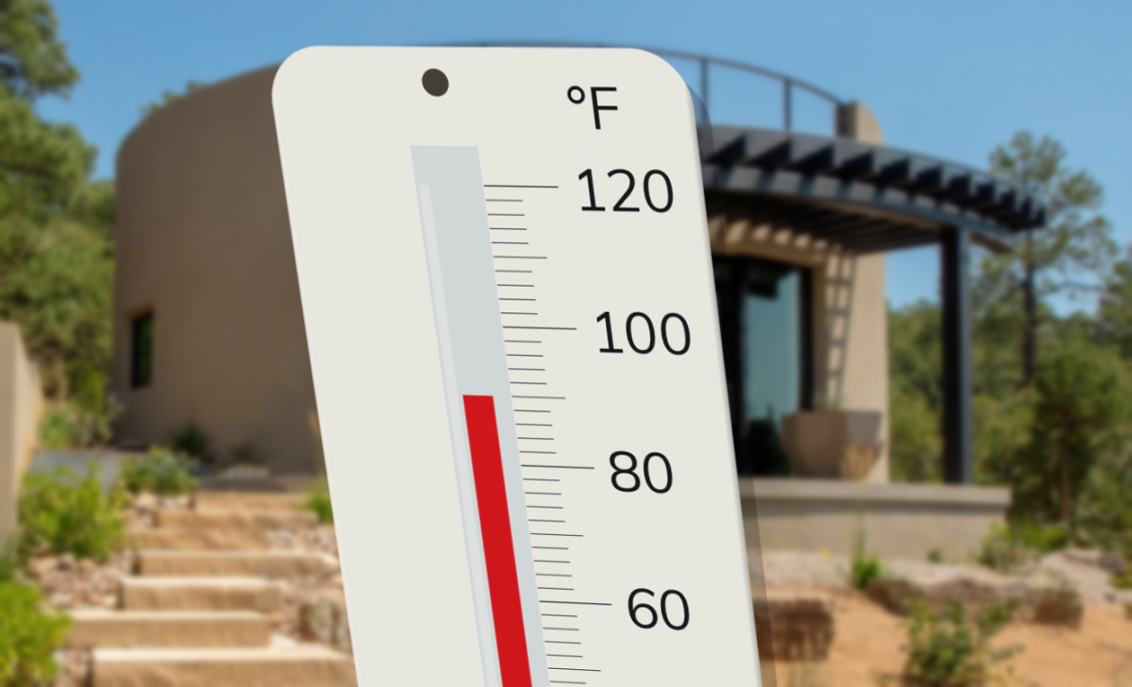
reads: value=90 unit=°F
